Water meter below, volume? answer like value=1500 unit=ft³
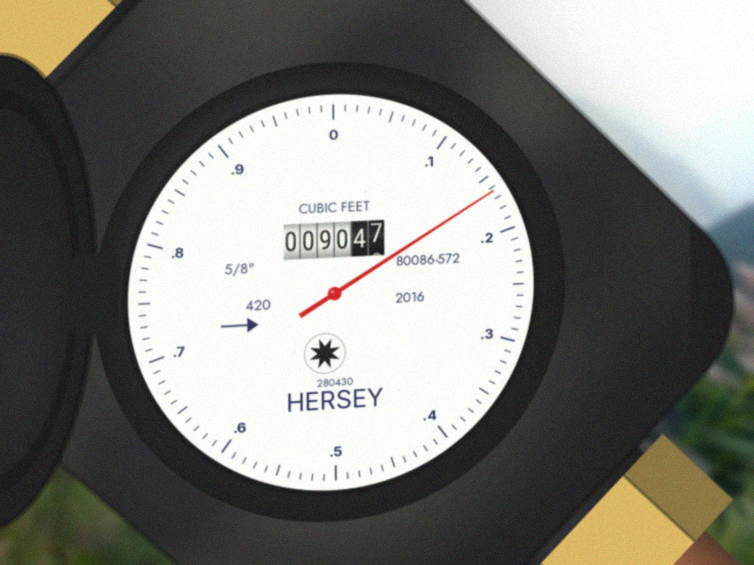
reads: value=9047.16 unit=ft³
